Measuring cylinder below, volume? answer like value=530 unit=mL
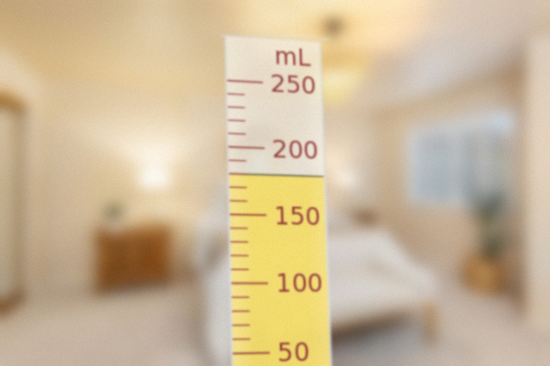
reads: value=180 unit=mL
